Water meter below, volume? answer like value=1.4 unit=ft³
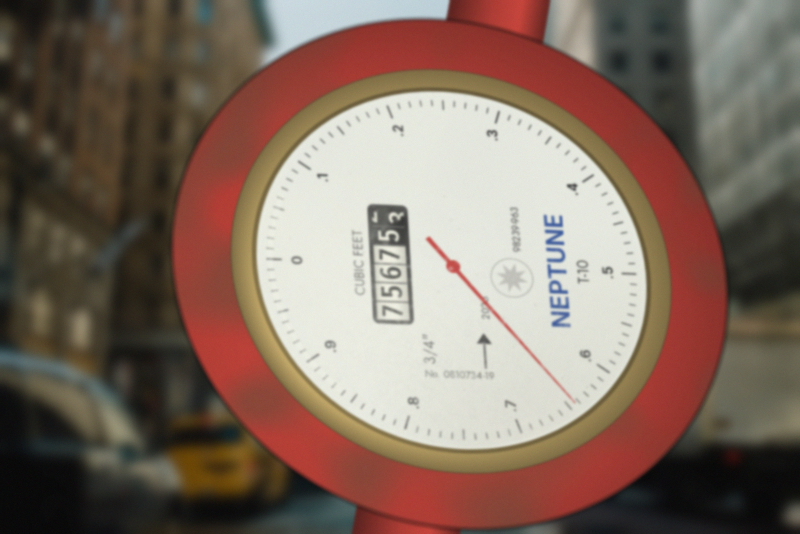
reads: value=756752.64 unit=ft³
